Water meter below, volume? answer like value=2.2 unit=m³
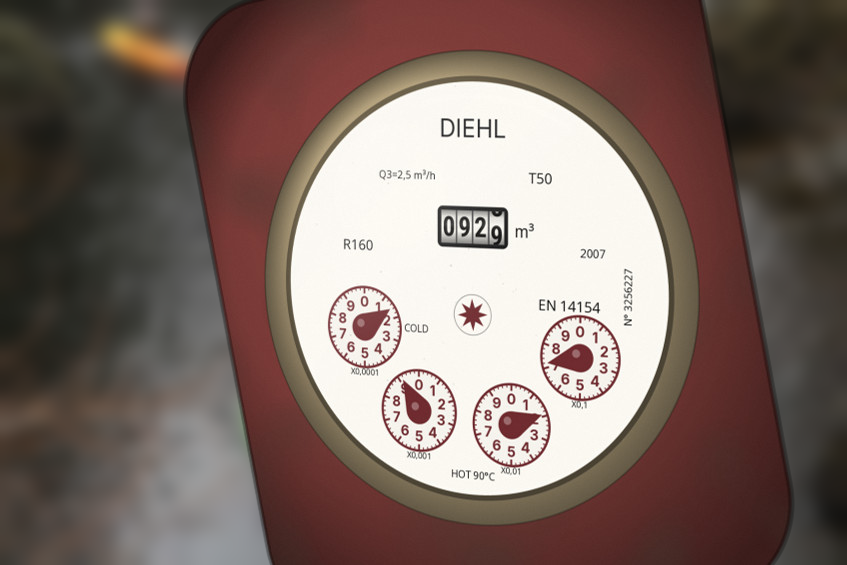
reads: value=928.7191 unit=m³
